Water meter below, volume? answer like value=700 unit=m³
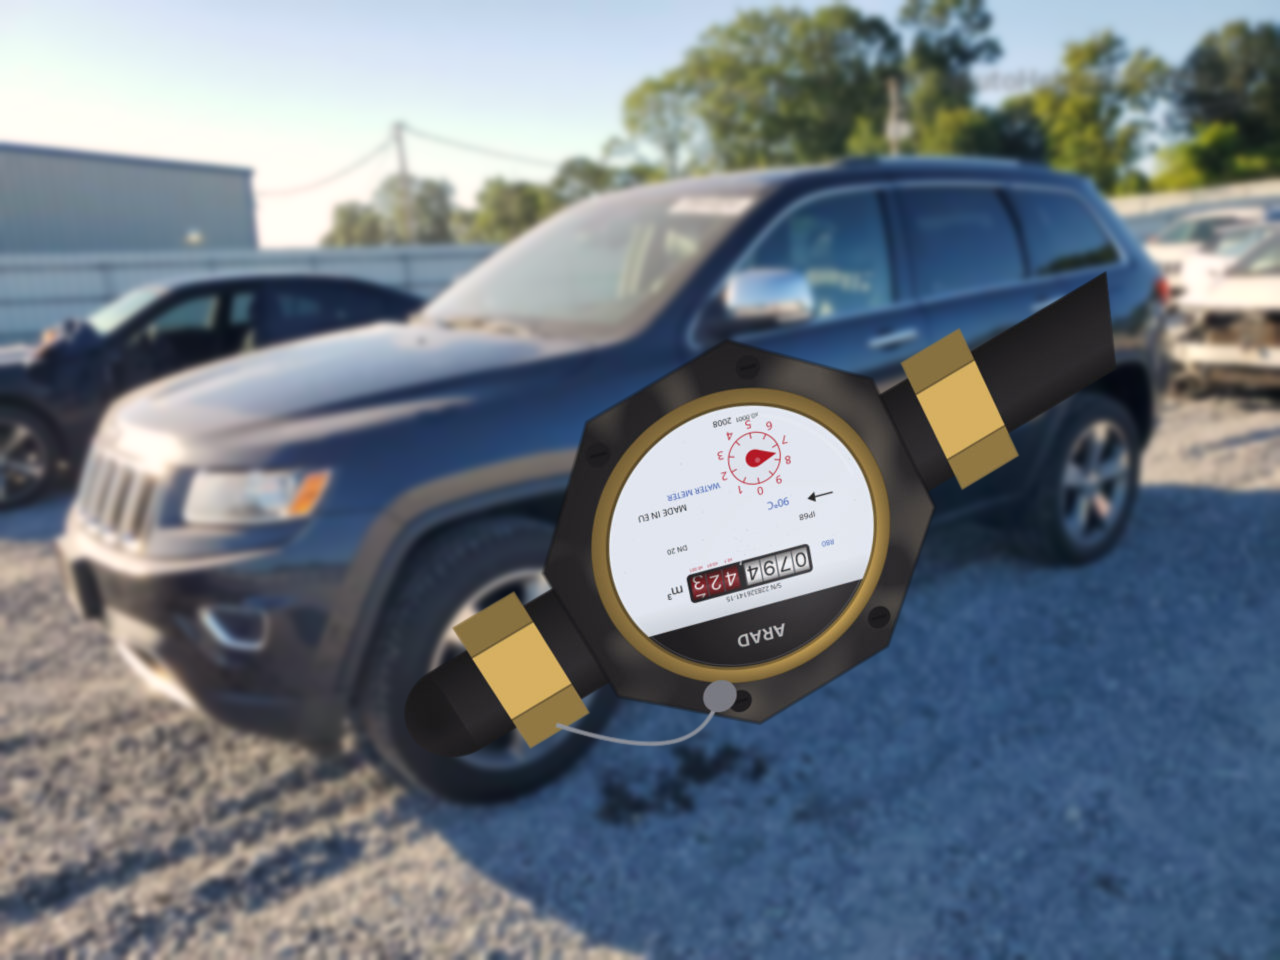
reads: value=794.4227 unit=m³
